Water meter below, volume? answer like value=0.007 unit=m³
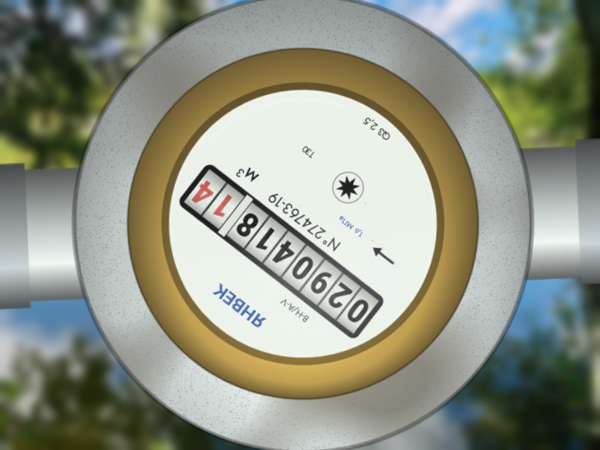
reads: value=290418.14 unit=m³
